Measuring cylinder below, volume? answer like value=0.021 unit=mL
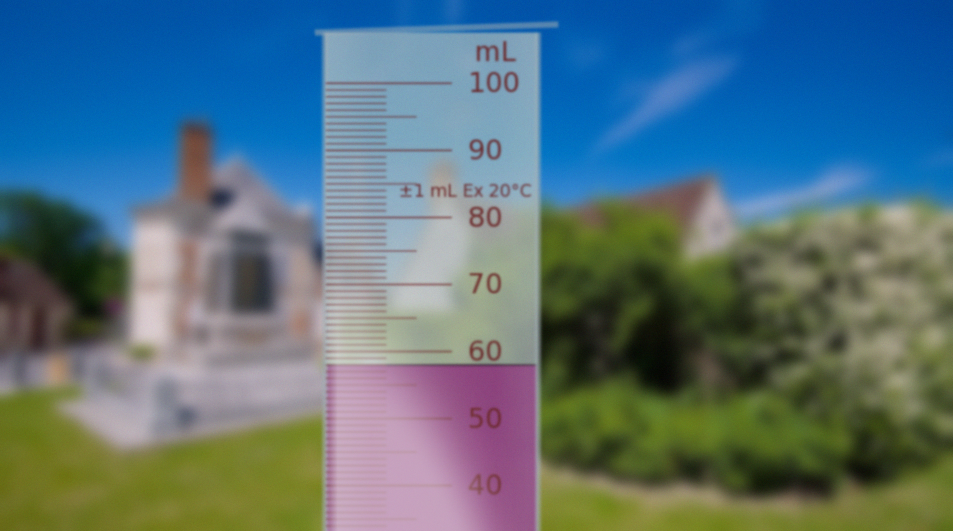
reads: value=58 unit=mL
